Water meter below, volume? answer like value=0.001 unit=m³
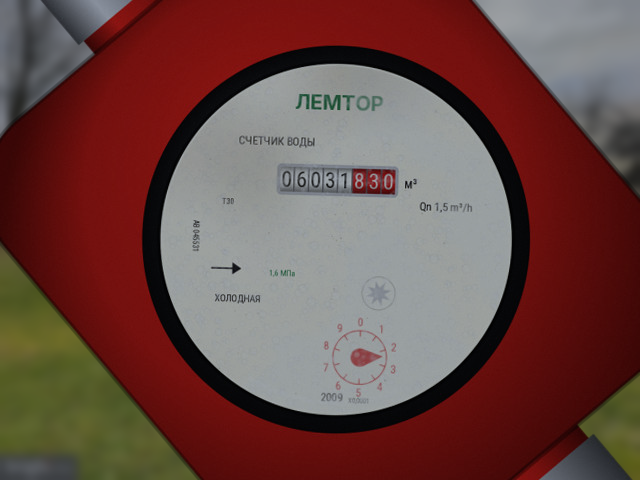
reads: value=6031.8302 unit=m³
